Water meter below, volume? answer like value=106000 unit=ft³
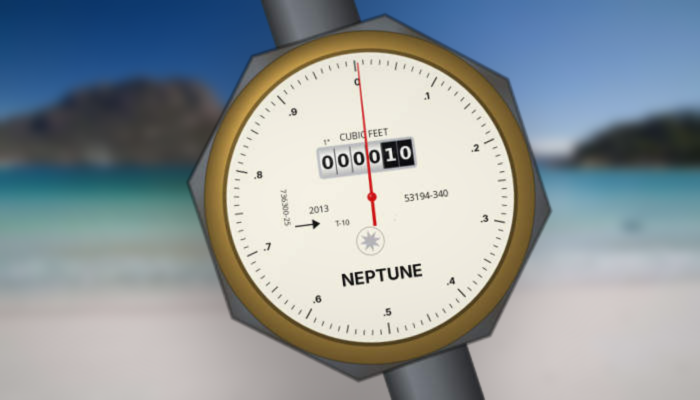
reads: value=10.00 unit=ft³
